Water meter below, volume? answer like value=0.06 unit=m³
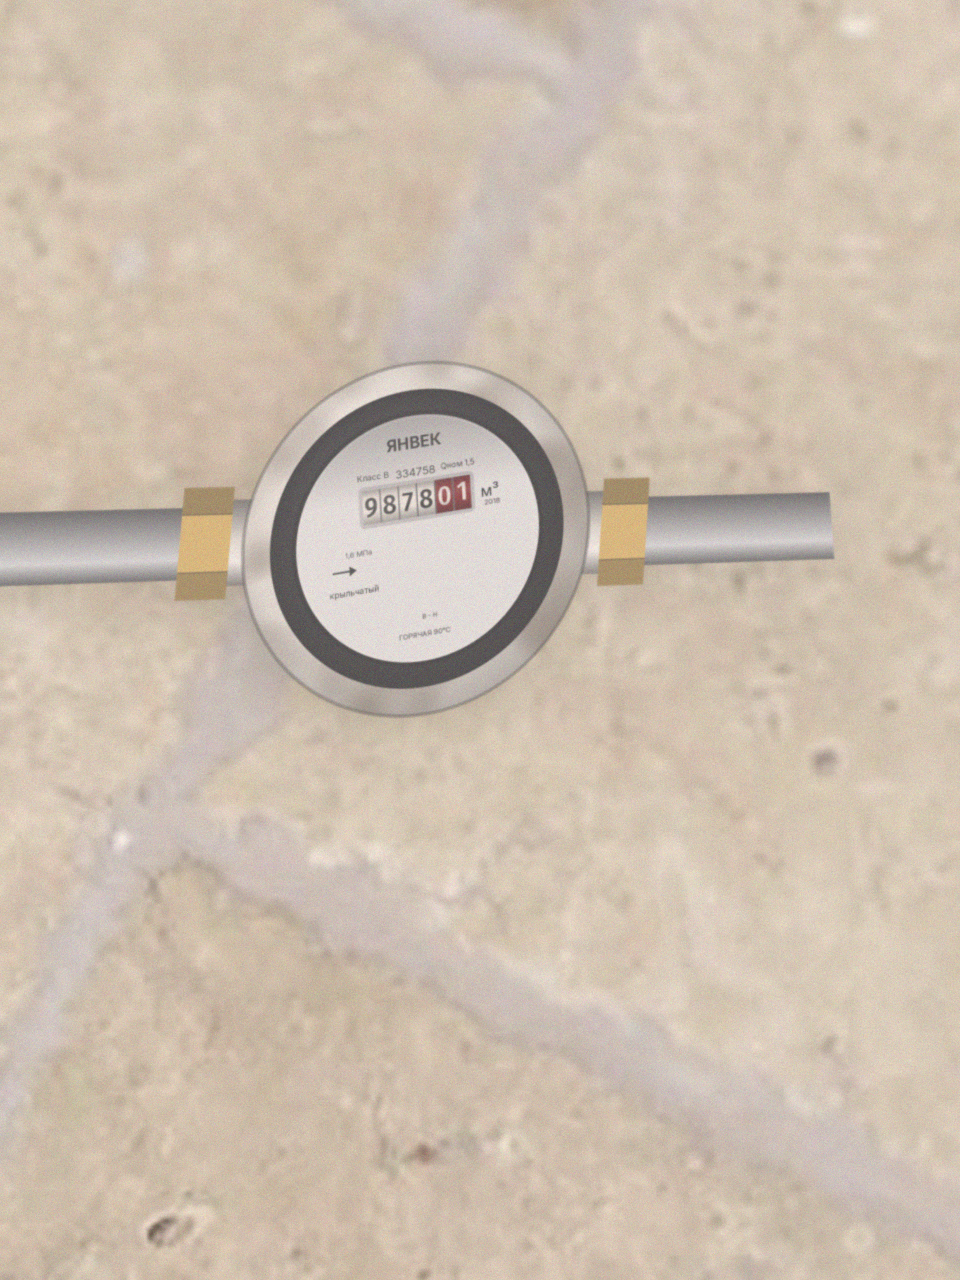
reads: value=9878.01 unit=m³
